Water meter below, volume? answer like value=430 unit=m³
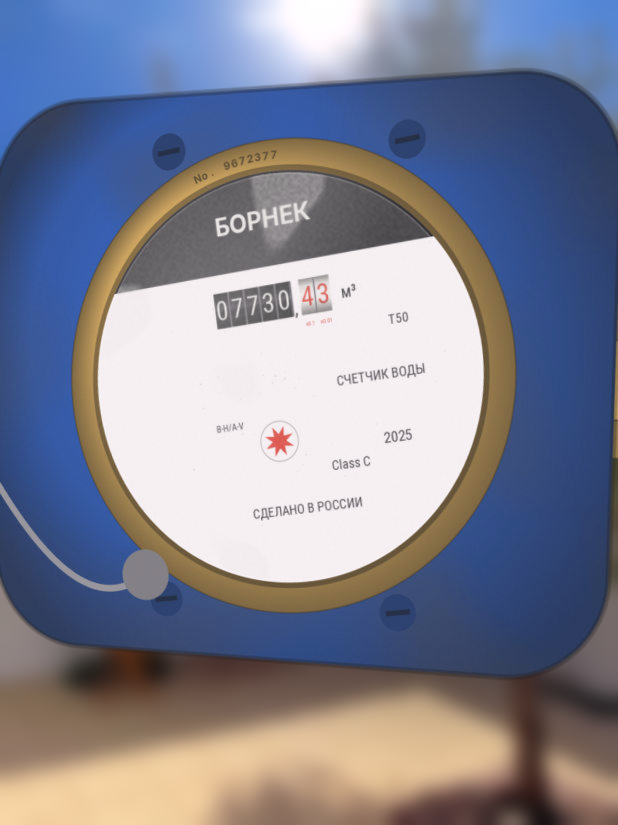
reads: value=7730.43 unit=m³
